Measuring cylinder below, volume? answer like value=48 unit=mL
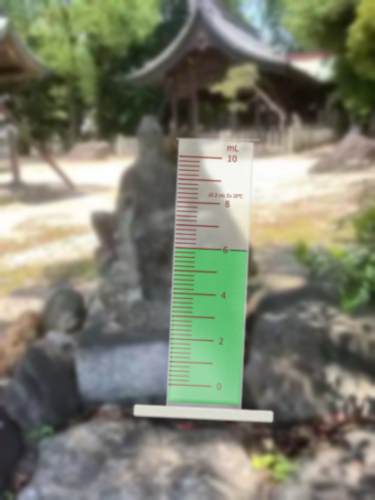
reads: value=6 unit=mL
